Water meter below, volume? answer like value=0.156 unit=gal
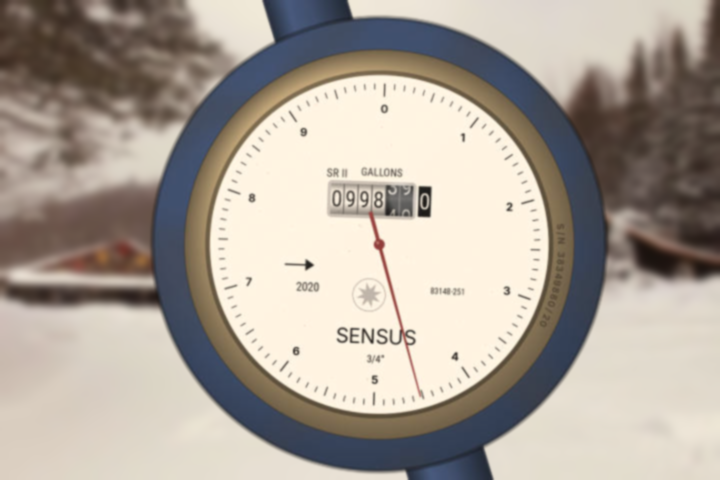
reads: value=998394.5 unit=gal
